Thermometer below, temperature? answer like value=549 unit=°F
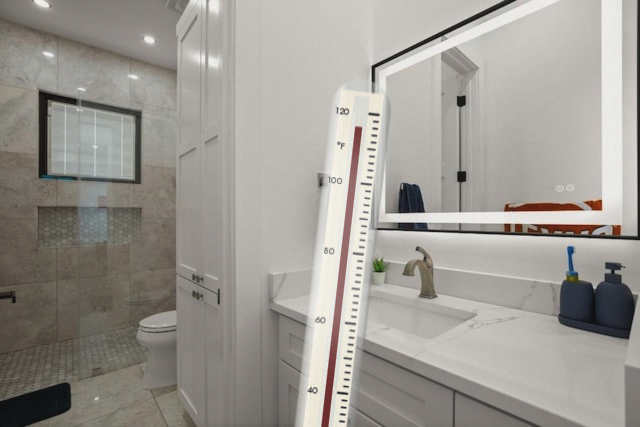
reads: value=116 unit=°F
